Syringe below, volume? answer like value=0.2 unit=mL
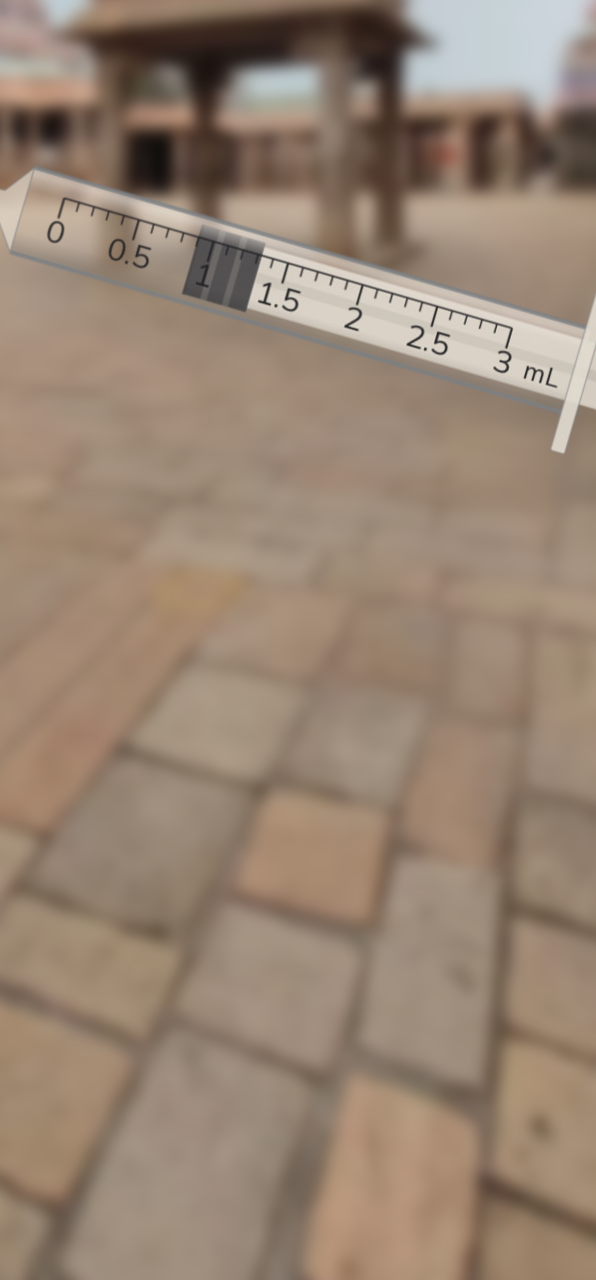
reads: value=0.9 unit=mL
